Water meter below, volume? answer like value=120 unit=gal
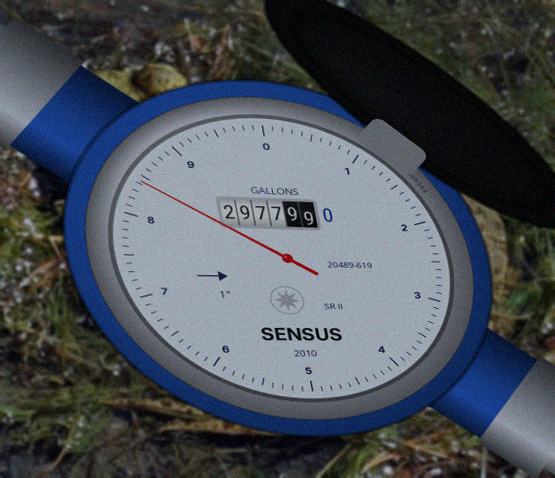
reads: value=2977988.4 unit=gal
